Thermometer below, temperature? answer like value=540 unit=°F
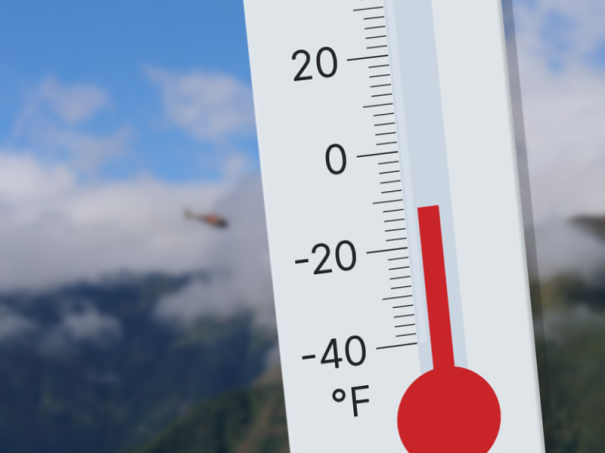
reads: value=-12 unit=°F
